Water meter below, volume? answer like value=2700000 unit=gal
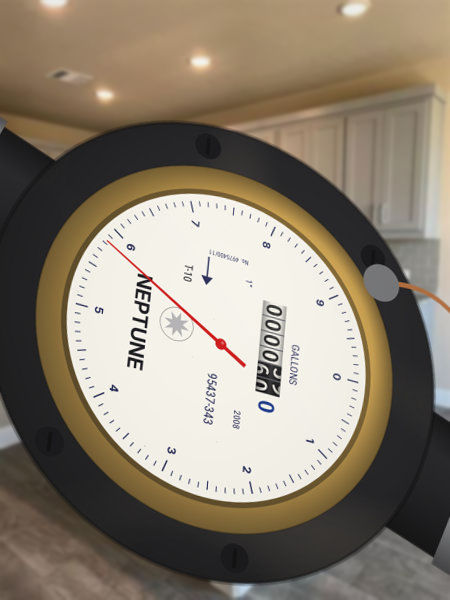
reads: value=595.8 unit=gal
